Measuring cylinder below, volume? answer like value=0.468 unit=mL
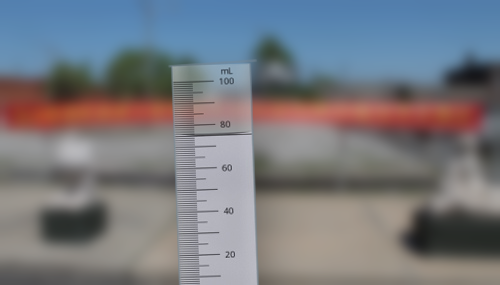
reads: value=75 unit=mL
